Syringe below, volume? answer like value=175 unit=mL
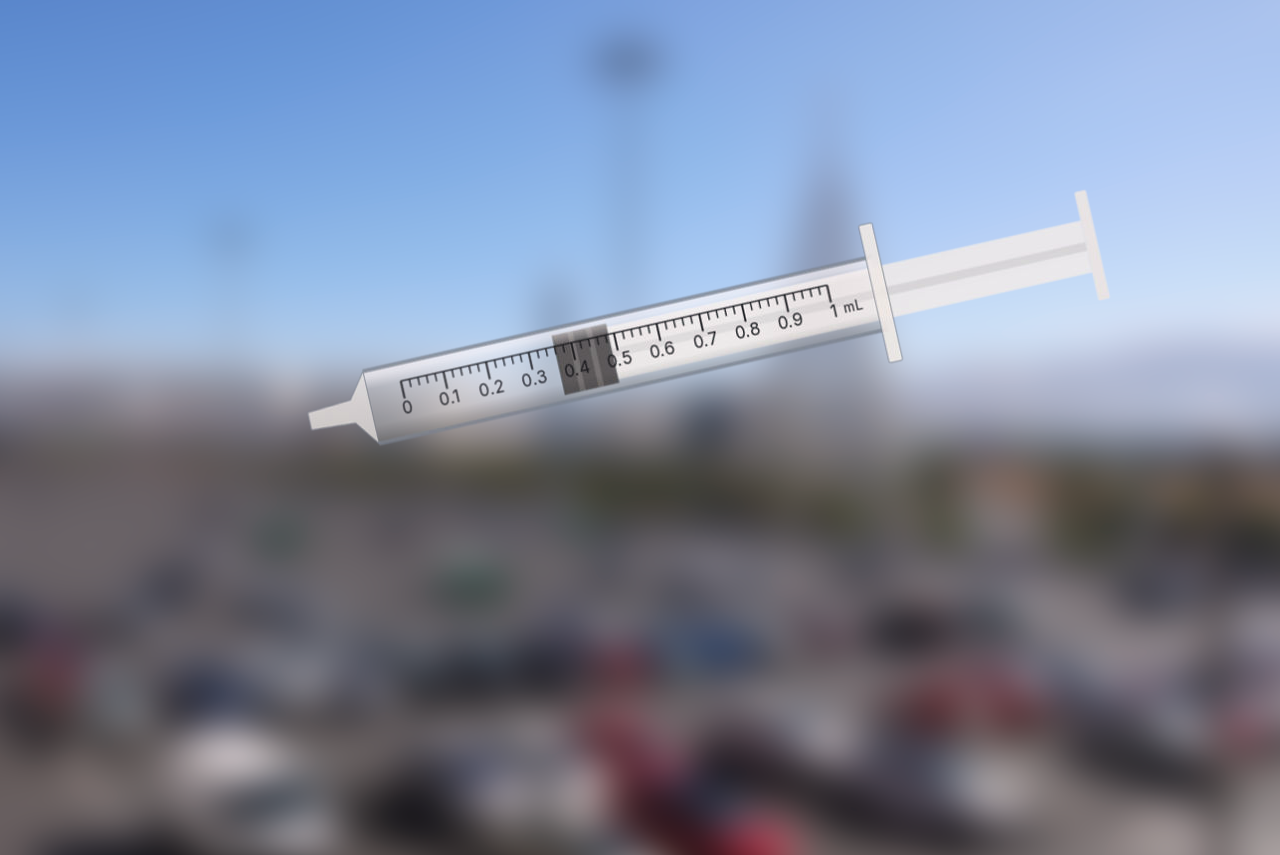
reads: value=0.36 unit=mL
